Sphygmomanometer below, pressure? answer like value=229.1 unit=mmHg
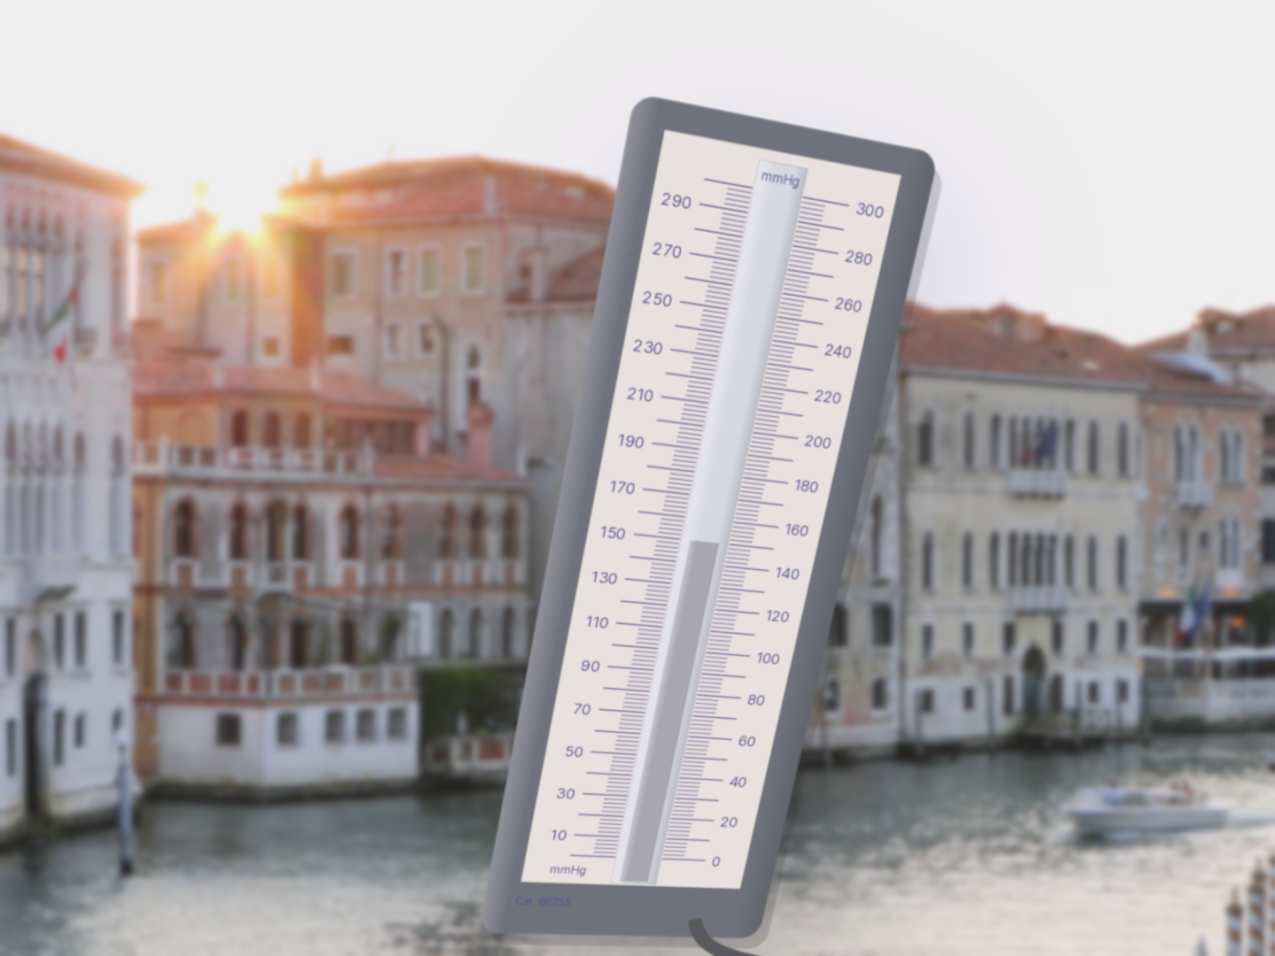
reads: value=150 unit=mmHg
